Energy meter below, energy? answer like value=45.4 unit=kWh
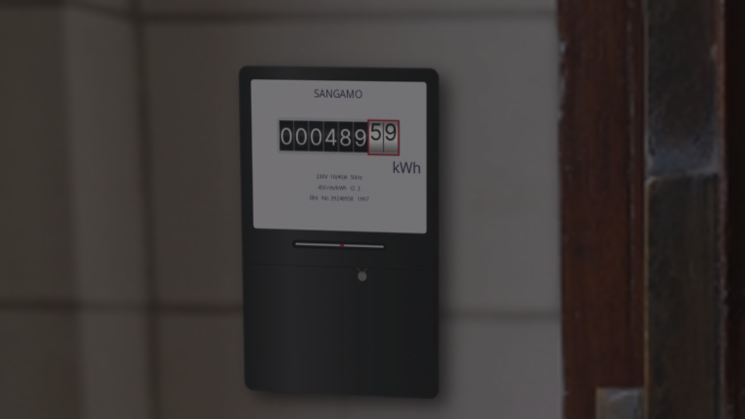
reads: value=489.59 unit=kWh
